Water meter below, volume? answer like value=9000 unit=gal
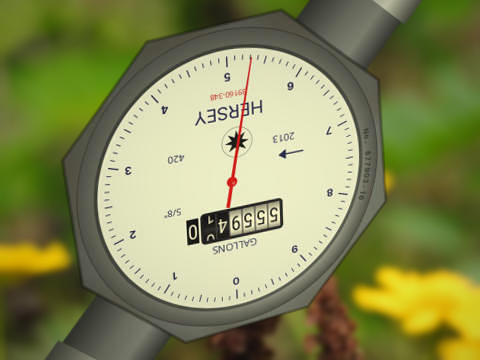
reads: value=5559405.3 unit=gal
